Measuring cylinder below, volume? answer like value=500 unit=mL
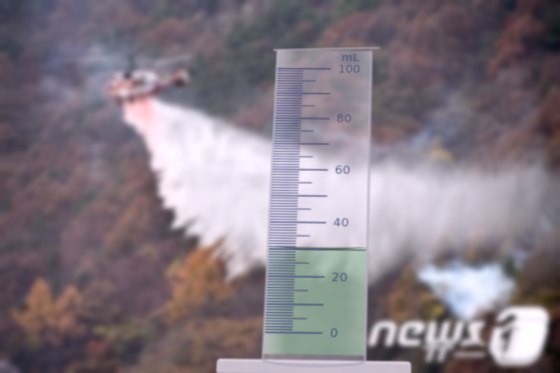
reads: value=30 unit=mL
